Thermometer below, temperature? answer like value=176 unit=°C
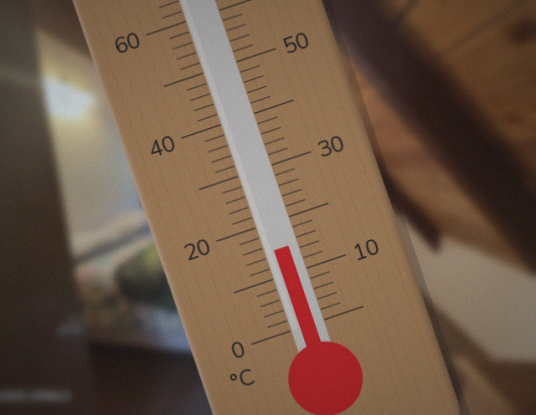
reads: value=15 unit=°C
